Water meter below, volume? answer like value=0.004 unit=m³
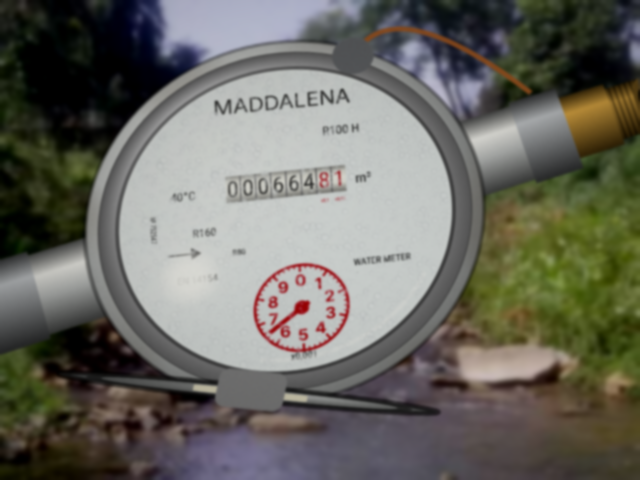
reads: value=664.816 unit=m³
